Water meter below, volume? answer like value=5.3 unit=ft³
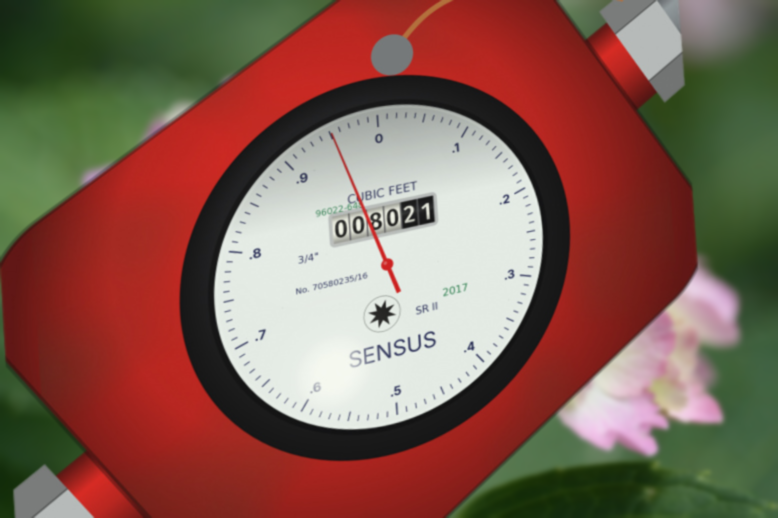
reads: value=8020.95 unit=ft³
